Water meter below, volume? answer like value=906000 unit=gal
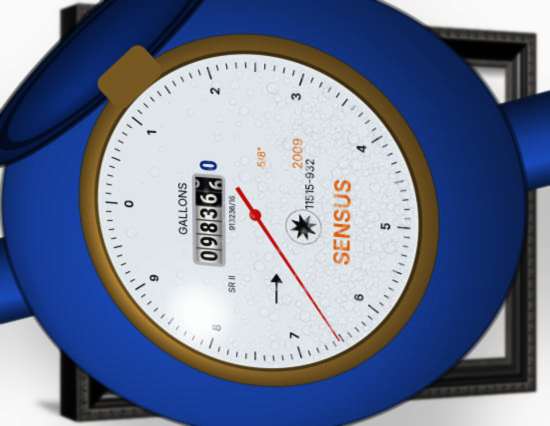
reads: value=983656.5 unit=gal
